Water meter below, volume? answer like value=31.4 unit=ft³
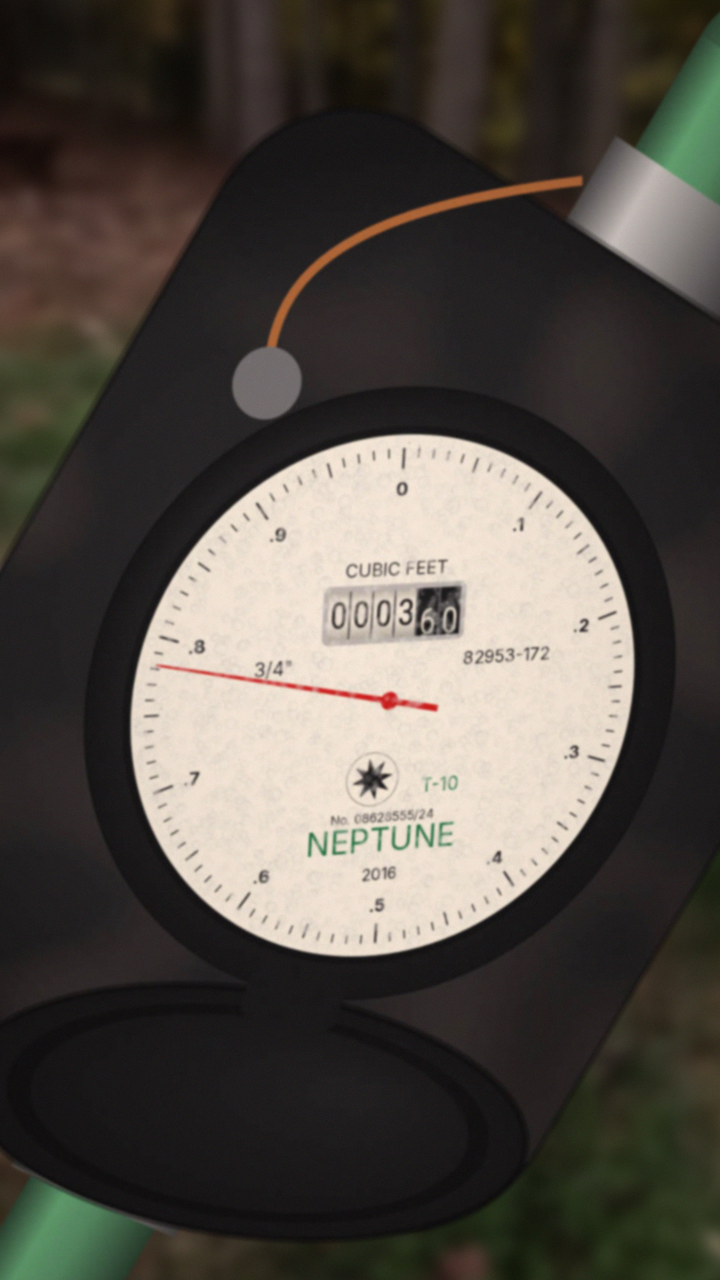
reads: value=359.78 unit=ft³
